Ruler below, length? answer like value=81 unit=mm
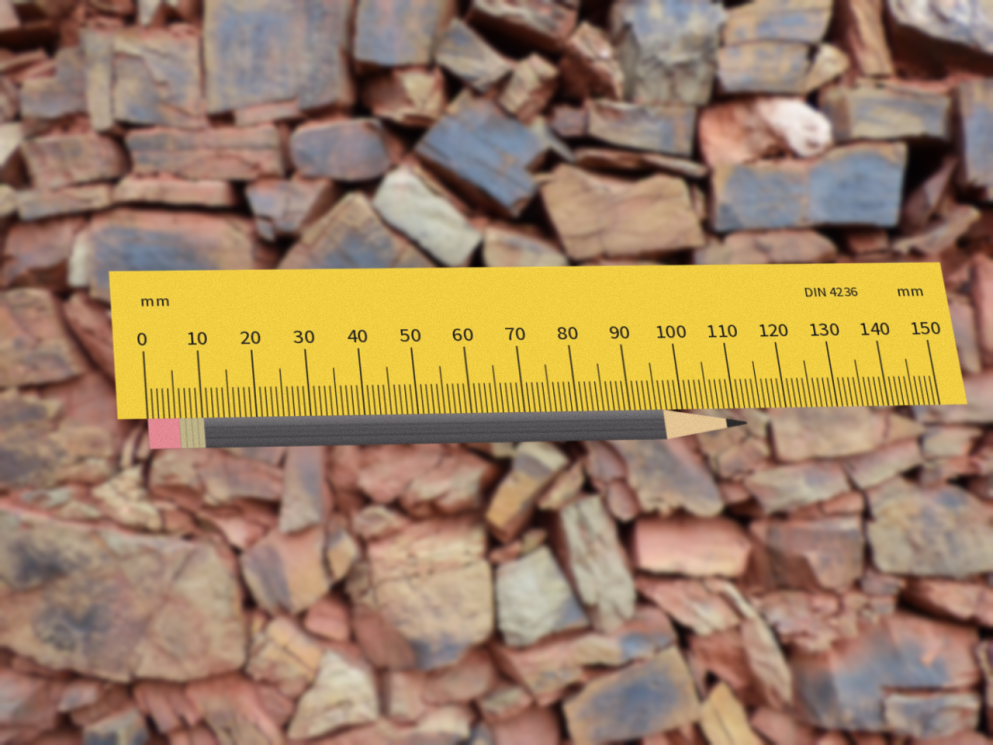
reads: value=112 unit=mm
